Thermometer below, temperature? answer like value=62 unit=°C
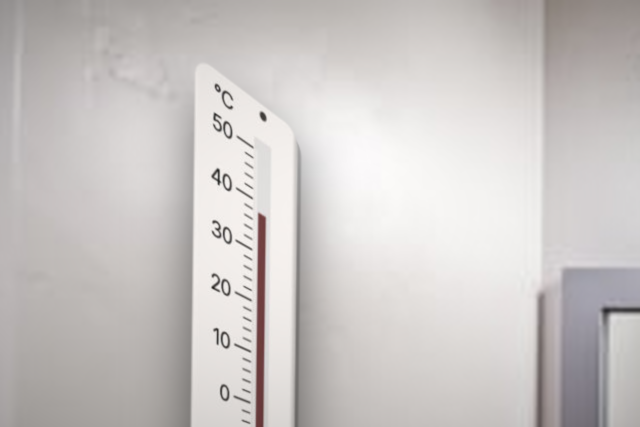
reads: value=38 unit=°C
